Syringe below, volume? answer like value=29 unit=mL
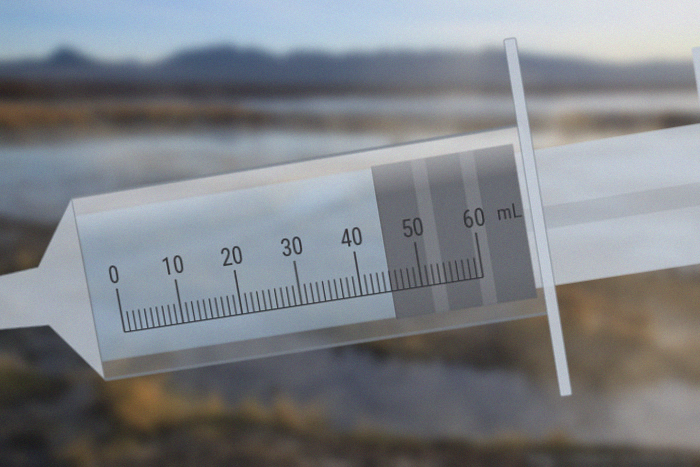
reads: value=45 unit=mL
